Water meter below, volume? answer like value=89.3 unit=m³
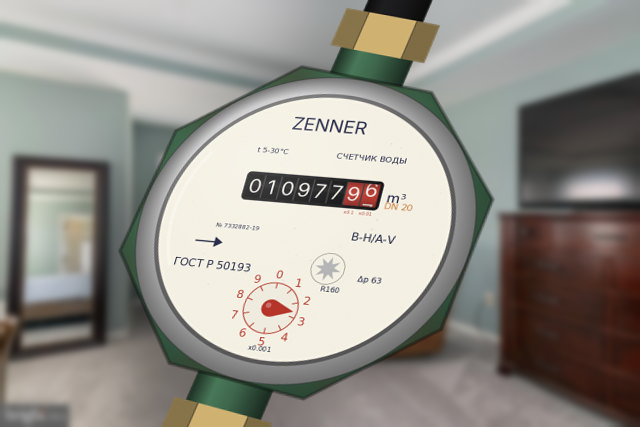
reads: value=10977.962 unit=m³
